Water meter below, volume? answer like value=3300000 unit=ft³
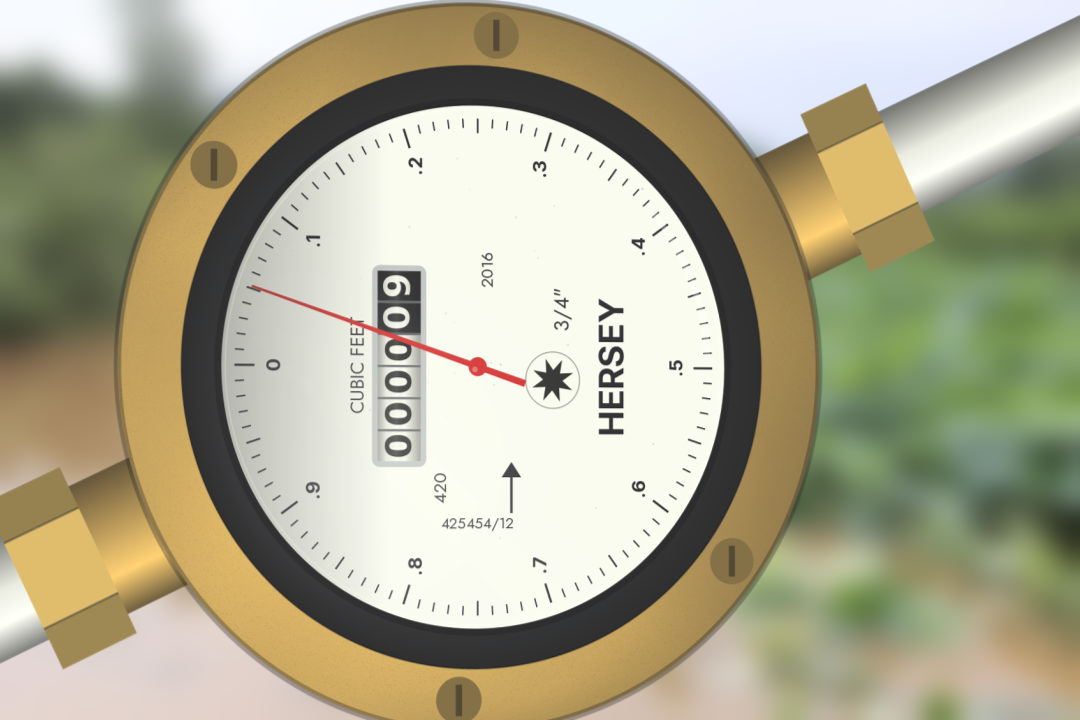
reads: value=9.05 unit=ft³
